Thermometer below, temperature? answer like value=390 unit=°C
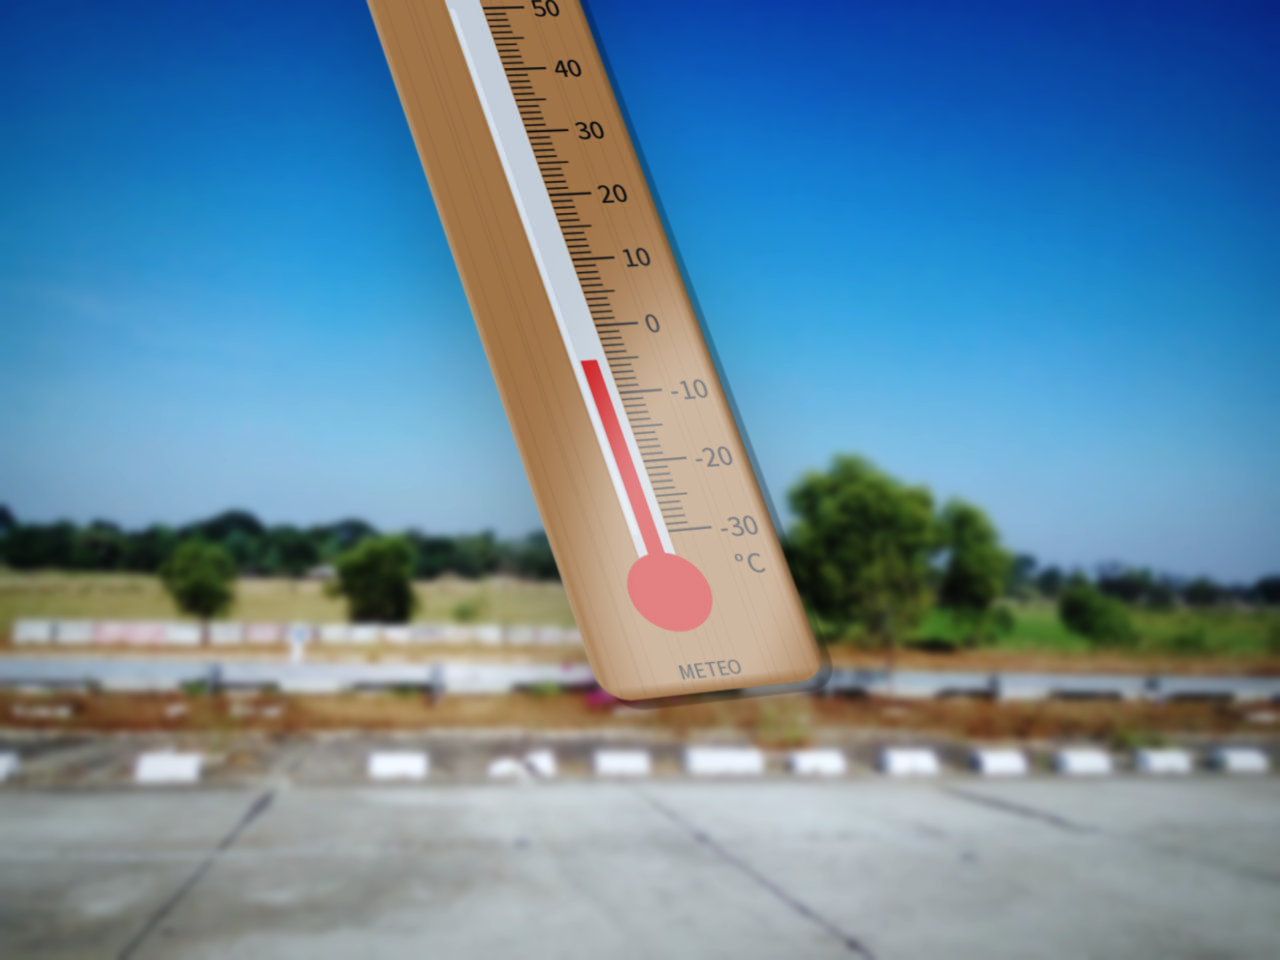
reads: value=-5 unit=°C
